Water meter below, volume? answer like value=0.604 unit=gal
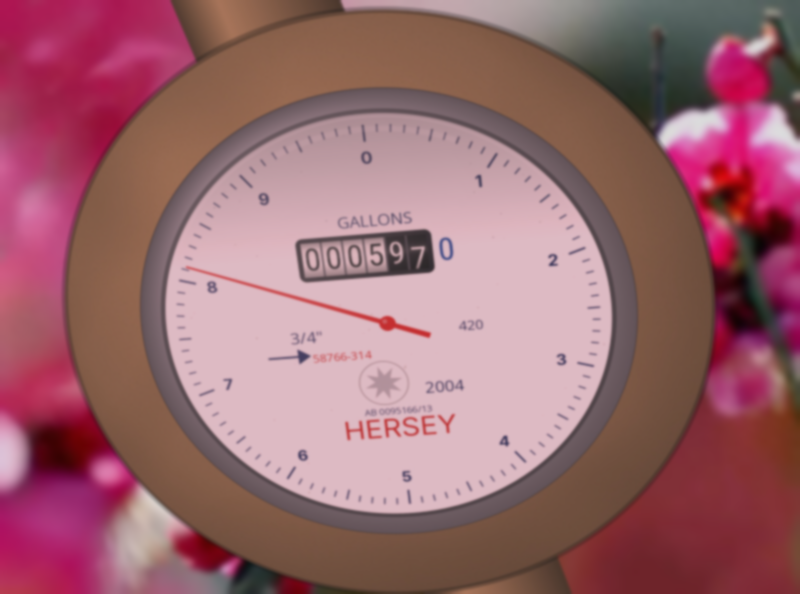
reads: value=5968.1 unit=gal
